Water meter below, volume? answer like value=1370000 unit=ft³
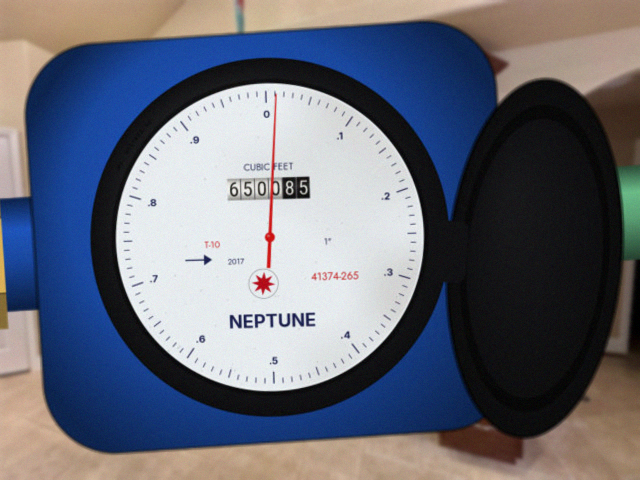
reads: value=650085.01 unit=ft³
